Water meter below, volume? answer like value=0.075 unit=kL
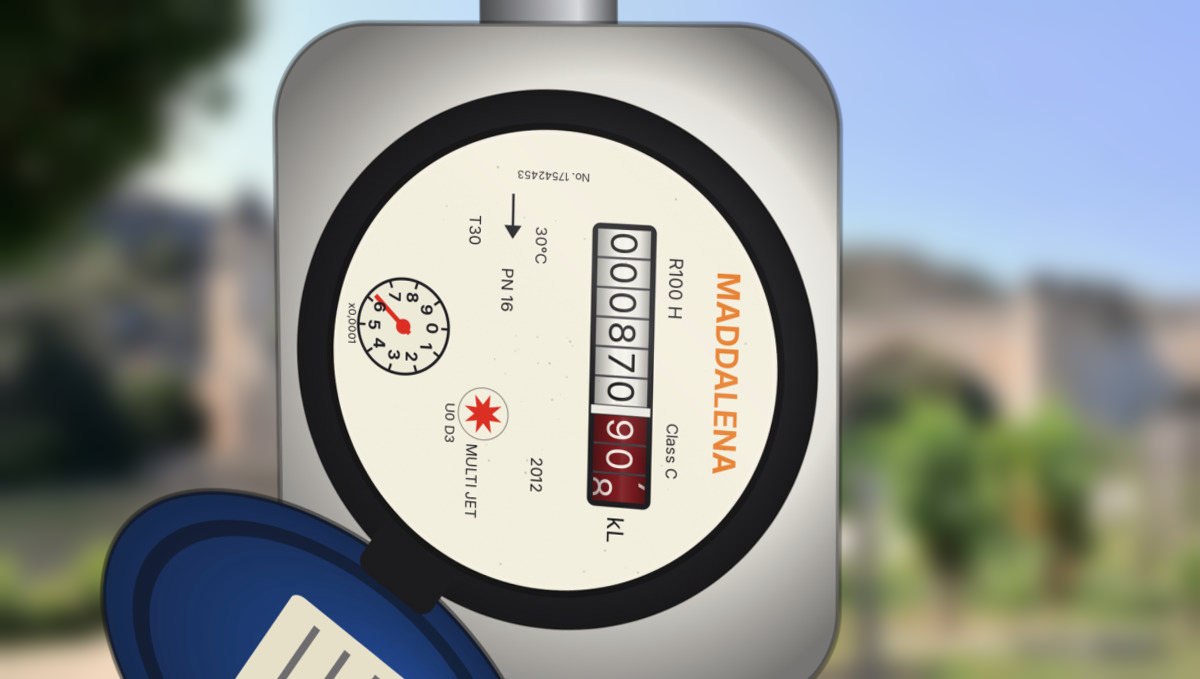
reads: value=870.9076 unit=kL
